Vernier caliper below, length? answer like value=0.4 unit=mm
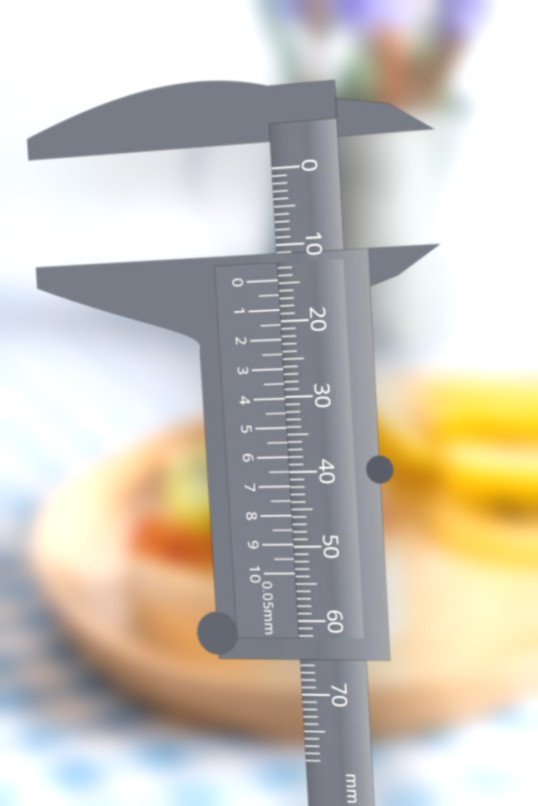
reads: value=14.6 unit=mm
